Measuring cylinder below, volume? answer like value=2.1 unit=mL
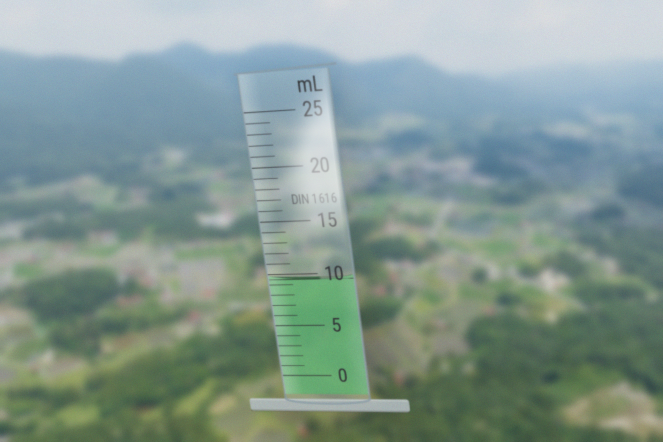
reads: value=9.5 unit=mL
